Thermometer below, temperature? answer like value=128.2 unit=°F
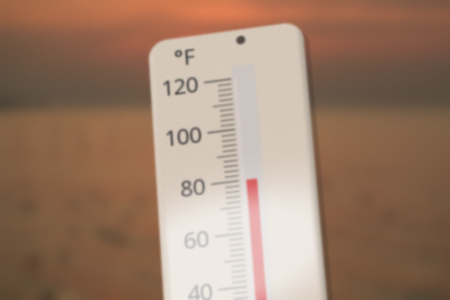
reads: value=80 unit=°F
